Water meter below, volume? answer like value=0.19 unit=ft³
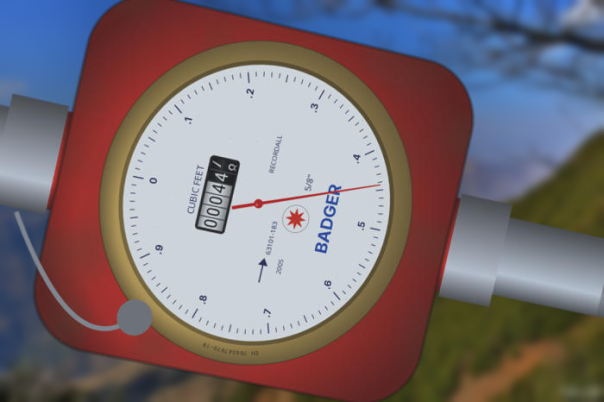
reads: value=447.44 unit=ft³
